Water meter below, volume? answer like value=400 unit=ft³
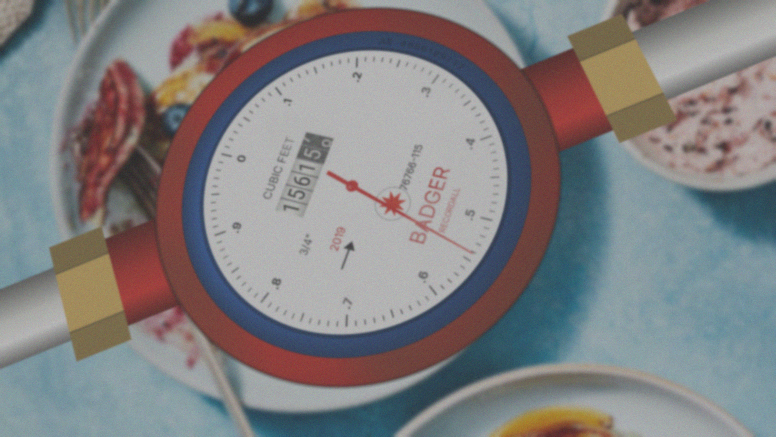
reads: value=156157.54 unit=ft³
